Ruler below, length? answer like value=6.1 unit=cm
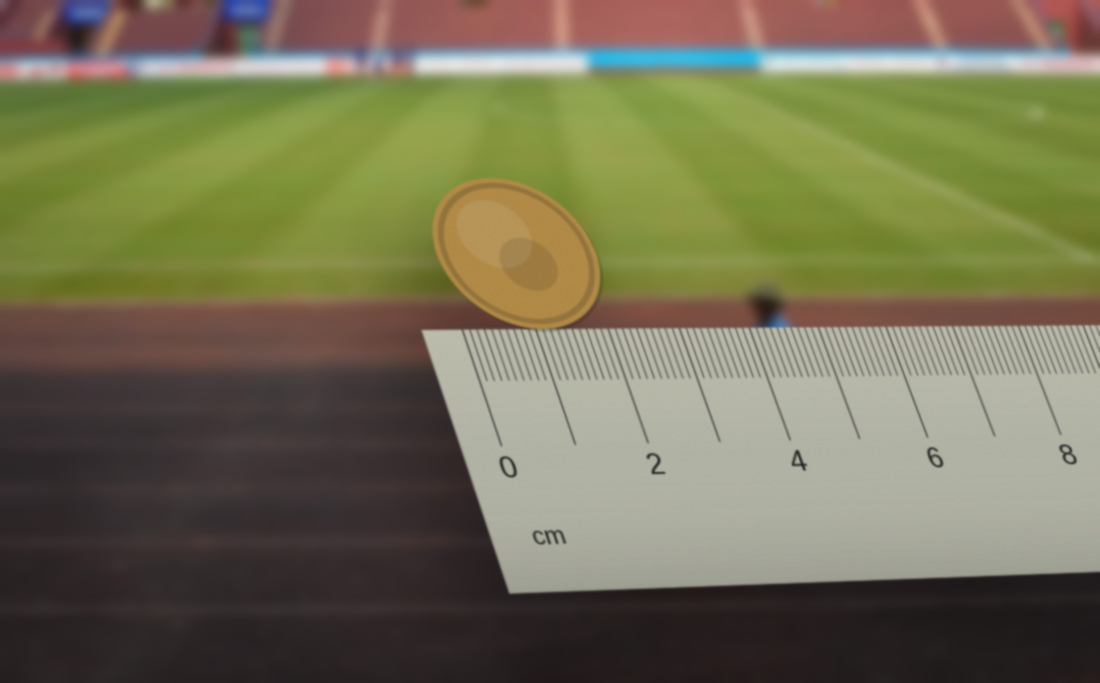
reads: value=2.2 unit=cm
